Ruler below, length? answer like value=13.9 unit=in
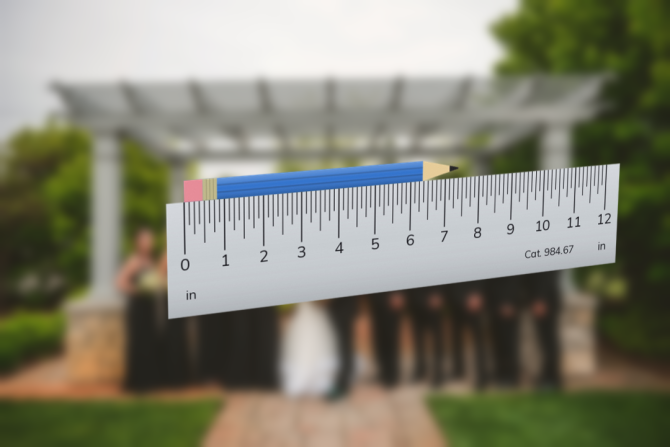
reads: value=7.375 unit=in
